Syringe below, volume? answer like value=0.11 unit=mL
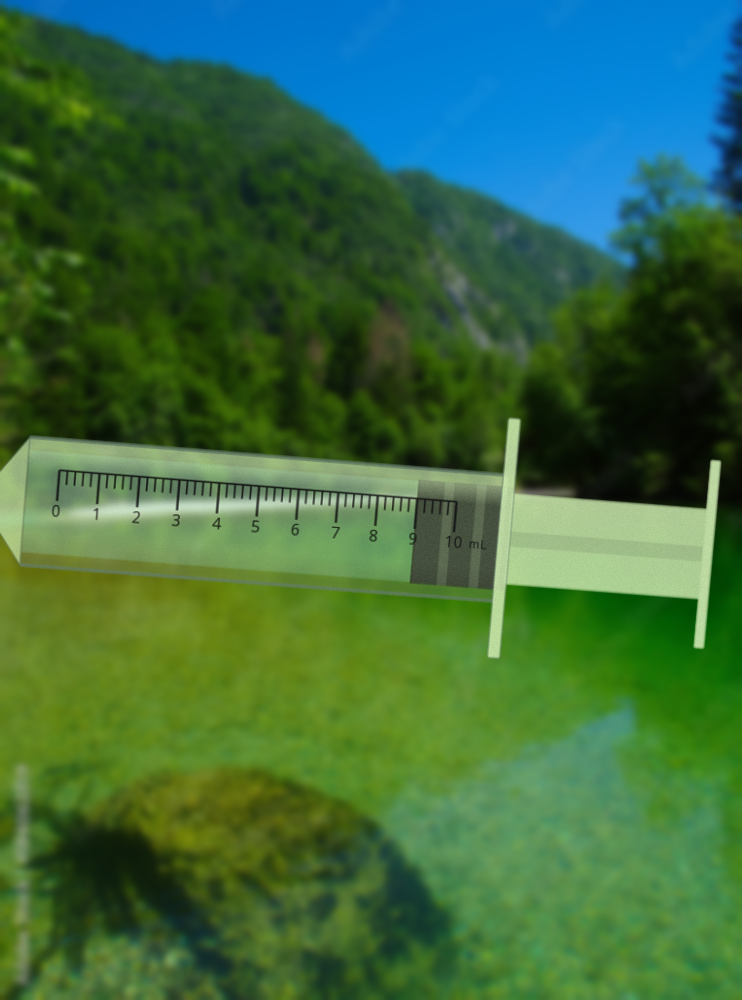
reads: value=9 unit=mL
